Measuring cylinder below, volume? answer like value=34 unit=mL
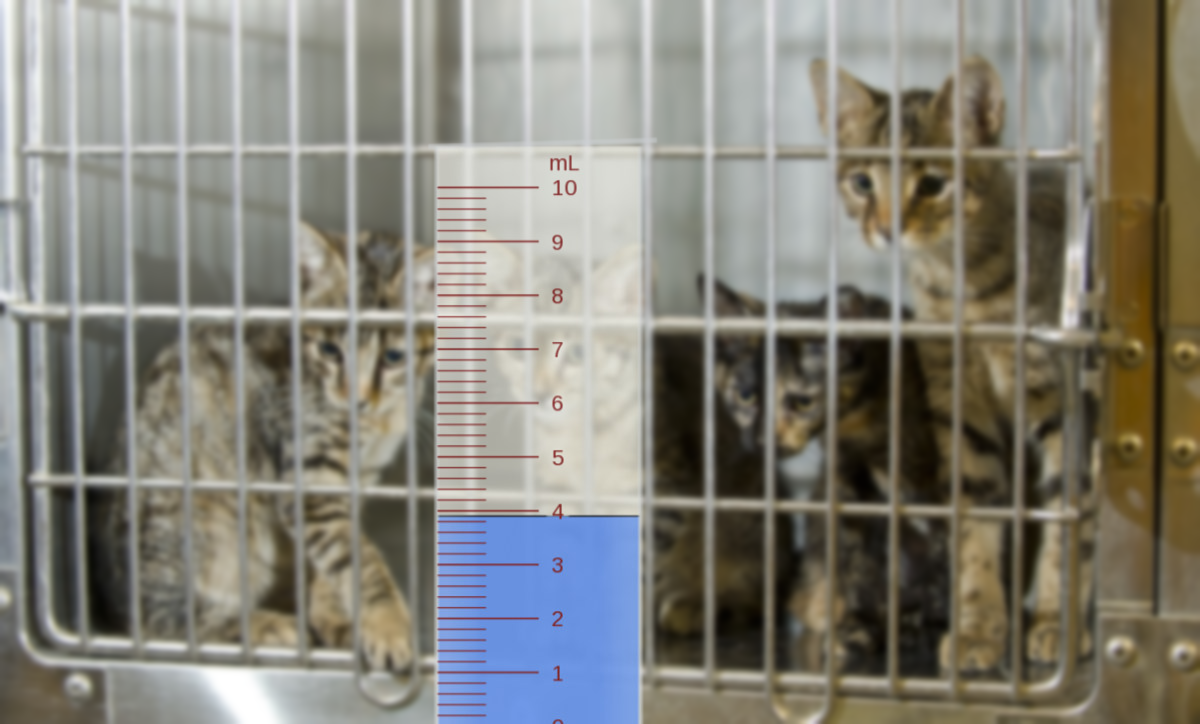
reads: value=3.9 unit=mL
